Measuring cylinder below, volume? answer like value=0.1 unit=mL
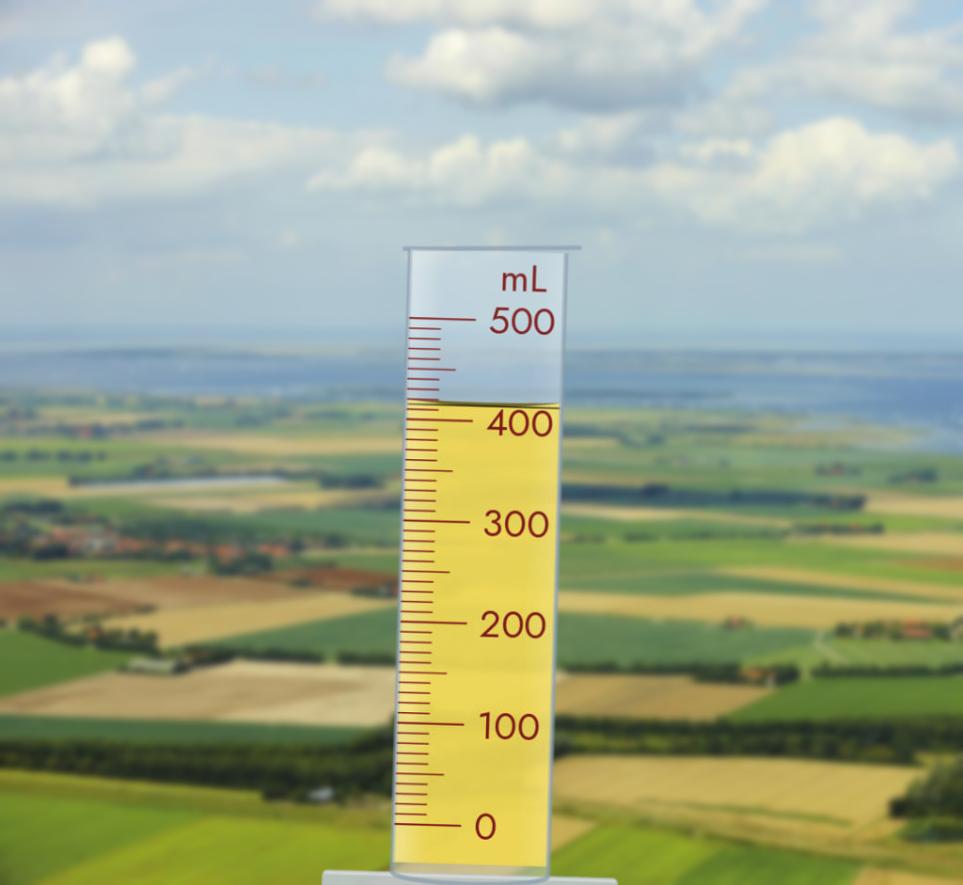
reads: value=415 unit=mL
